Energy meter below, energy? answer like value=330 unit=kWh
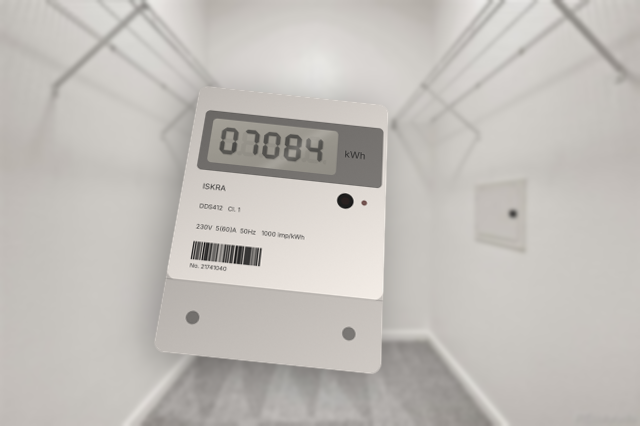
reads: value=7084 unit=kWh
